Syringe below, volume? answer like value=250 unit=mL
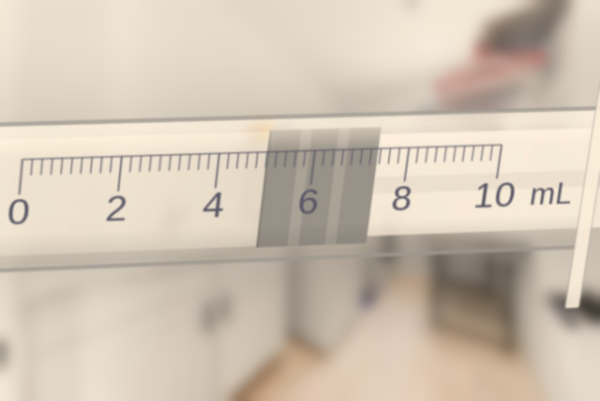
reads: value=5 unit=mL
